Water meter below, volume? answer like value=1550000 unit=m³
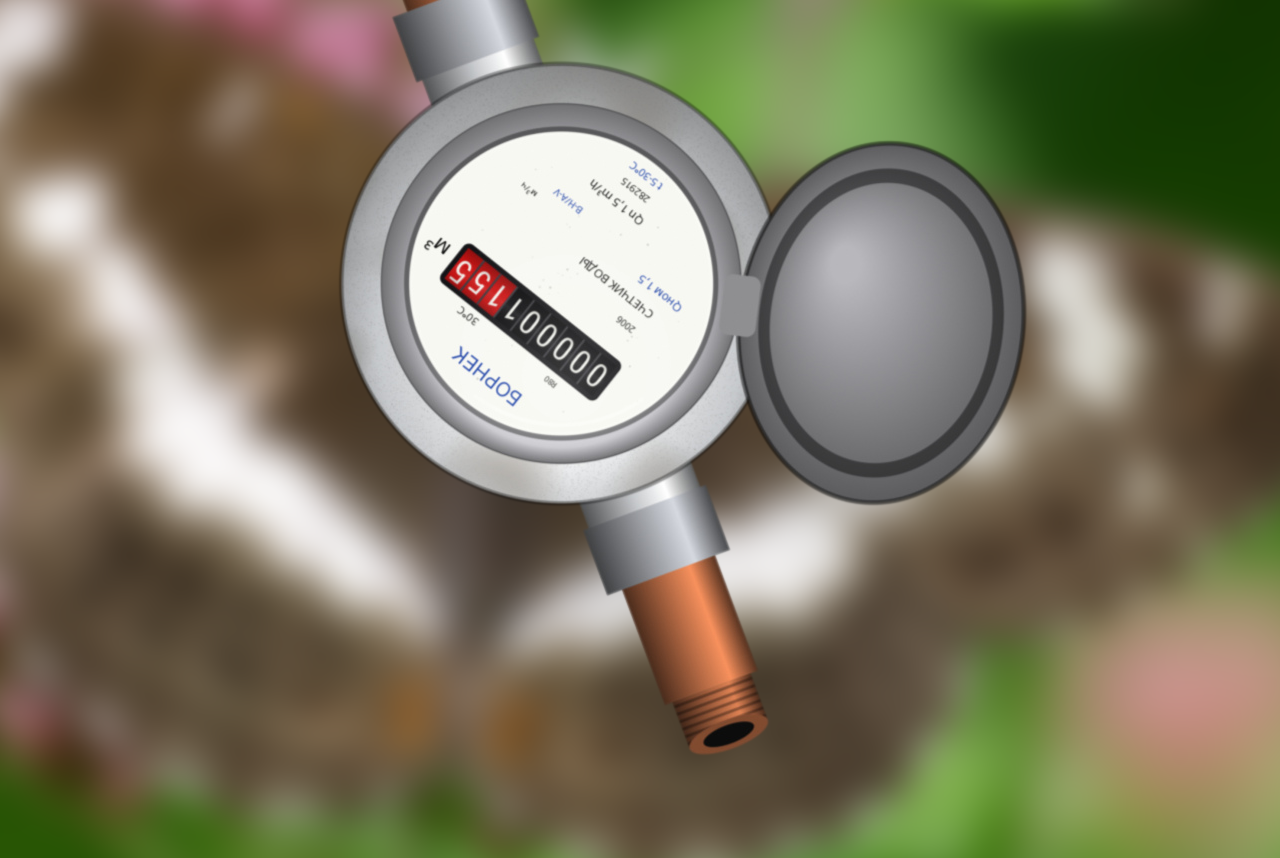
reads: value=1.155 unit=m³
